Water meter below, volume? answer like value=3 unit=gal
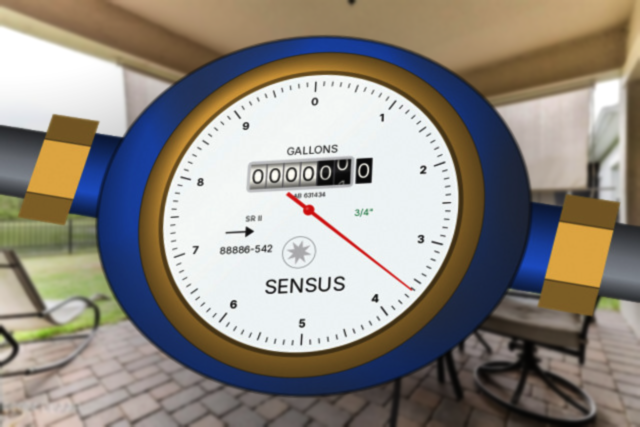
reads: value=3.6 unit=gal
